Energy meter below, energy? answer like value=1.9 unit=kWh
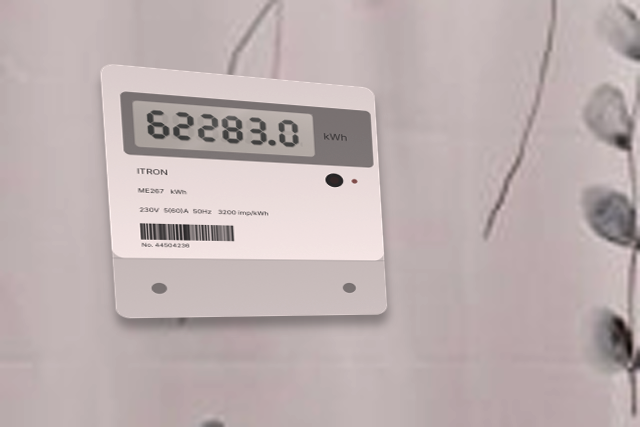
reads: value=62283.0 unit=kWh
